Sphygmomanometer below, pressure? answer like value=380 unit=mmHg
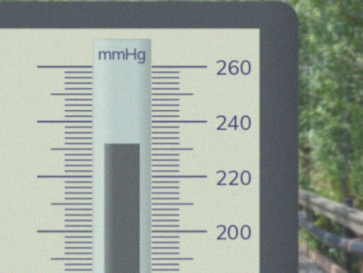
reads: value=232 unit=mmHg
